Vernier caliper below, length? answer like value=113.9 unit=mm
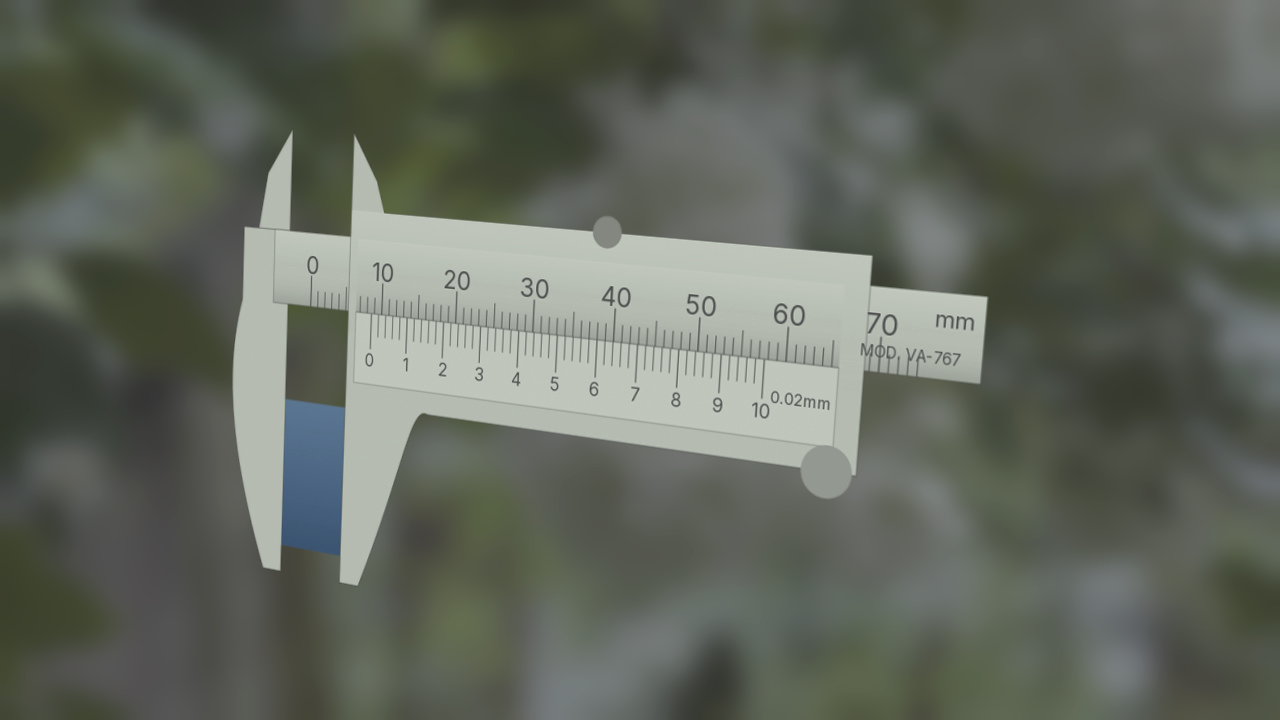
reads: value=8.6 unit=mm
